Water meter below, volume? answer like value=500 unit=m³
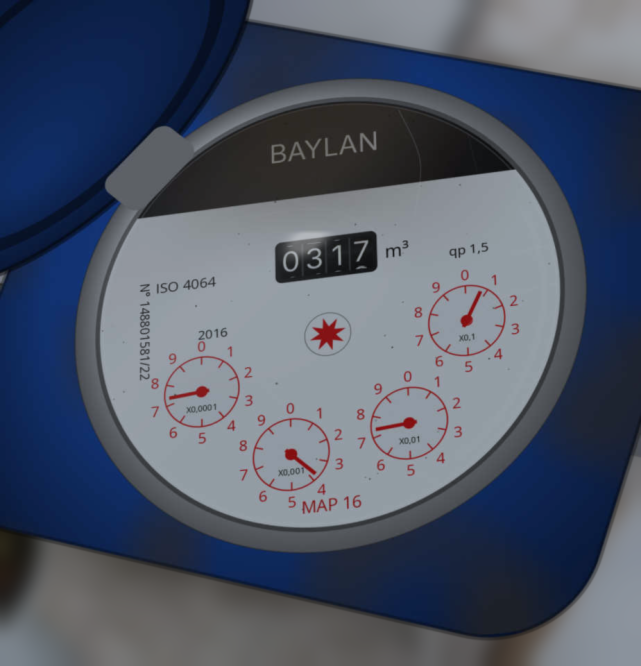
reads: value=317.0737 unit=m³
